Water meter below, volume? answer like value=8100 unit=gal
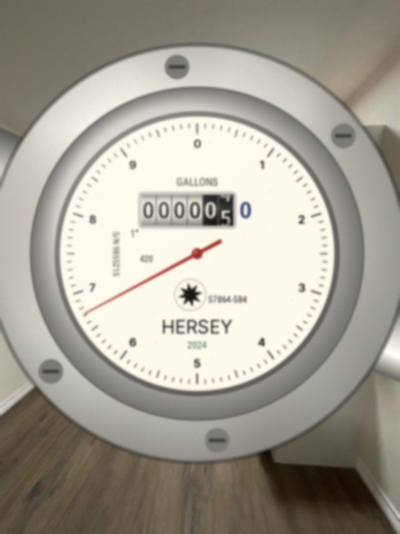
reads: value=46.7 unit=gal
